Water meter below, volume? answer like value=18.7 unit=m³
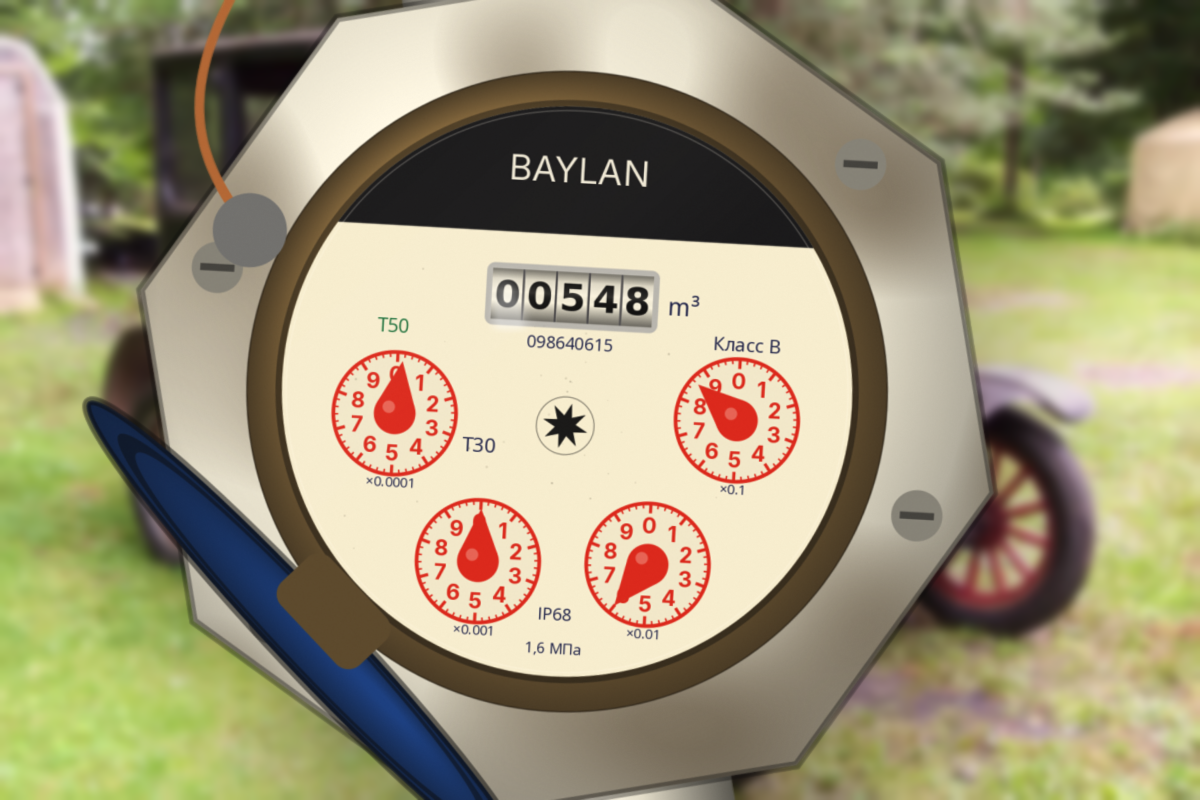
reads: value=548.8600 unit=m³
